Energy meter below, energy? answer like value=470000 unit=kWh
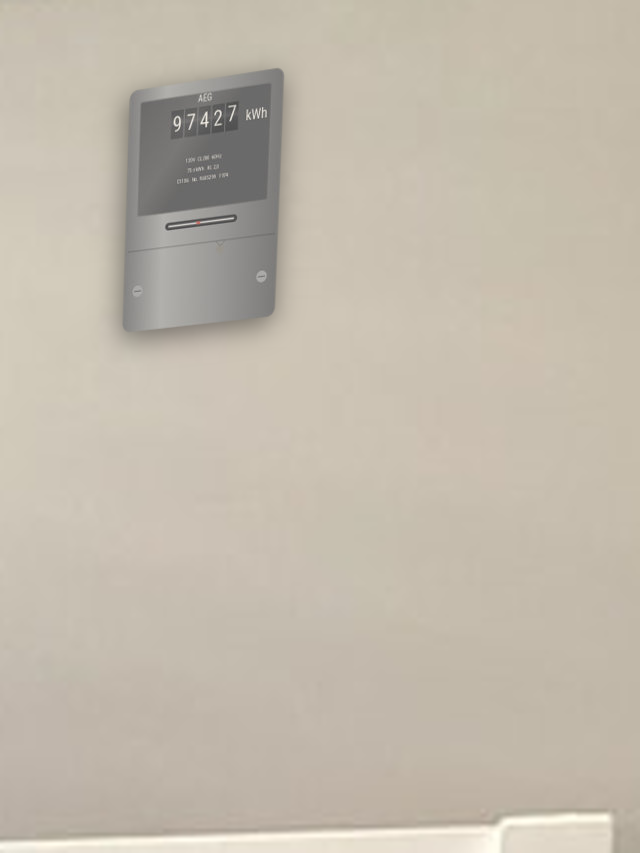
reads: value=97427 unit=kWh
